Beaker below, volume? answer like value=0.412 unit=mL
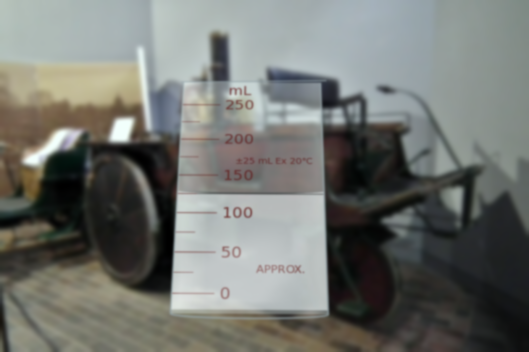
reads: value=125 unit=mL
